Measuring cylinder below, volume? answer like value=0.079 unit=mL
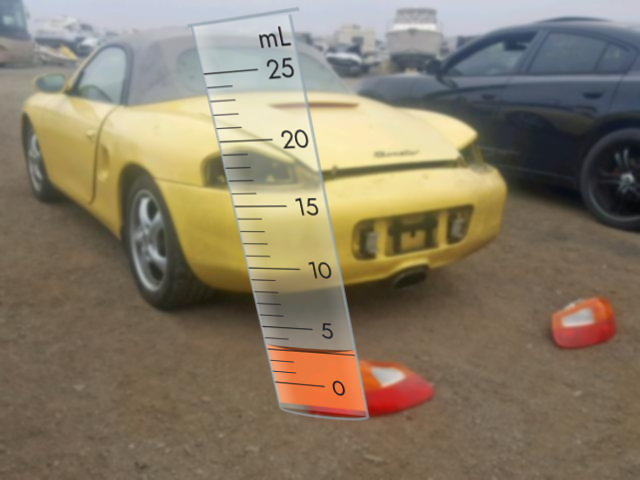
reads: value=3 unit=mL
